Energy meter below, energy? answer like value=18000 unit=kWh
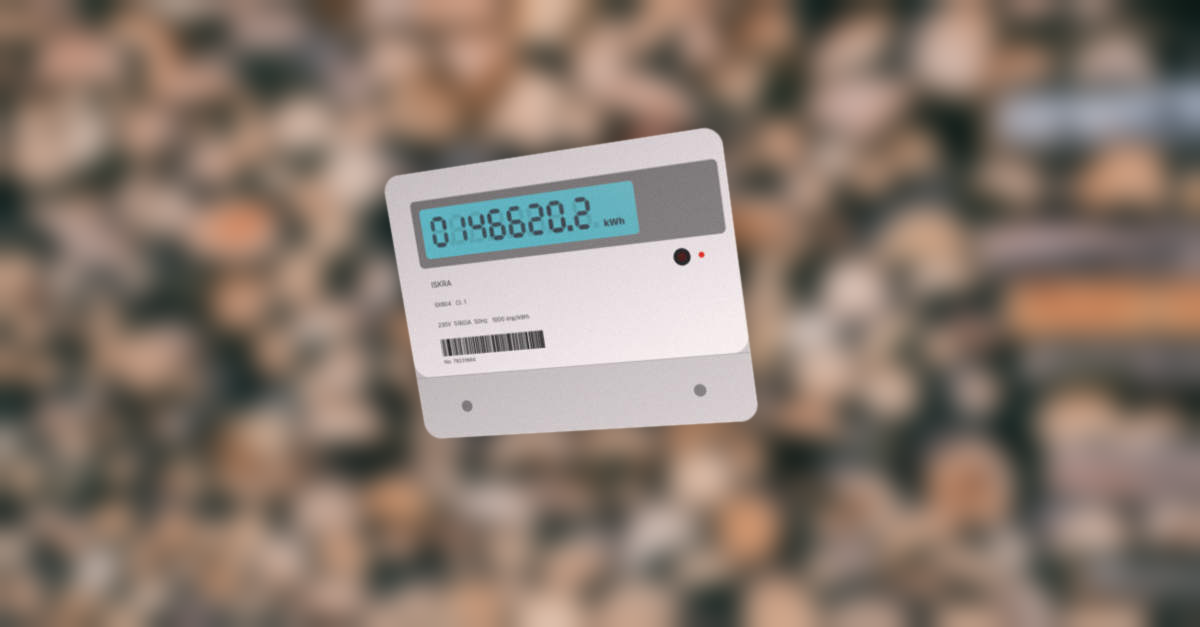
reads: value=146620.2 unit=kWh
